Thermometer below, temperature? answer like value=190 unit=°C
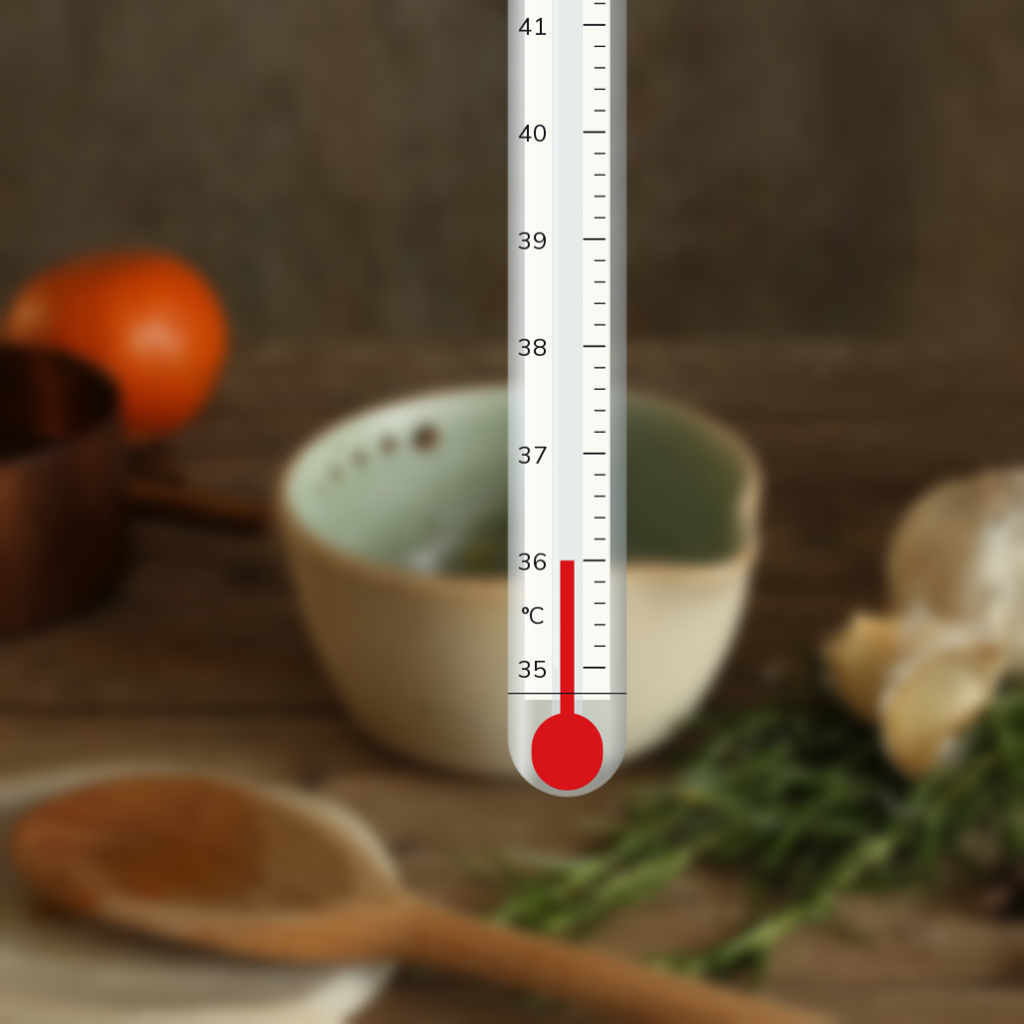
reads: value=36 unit=°C
